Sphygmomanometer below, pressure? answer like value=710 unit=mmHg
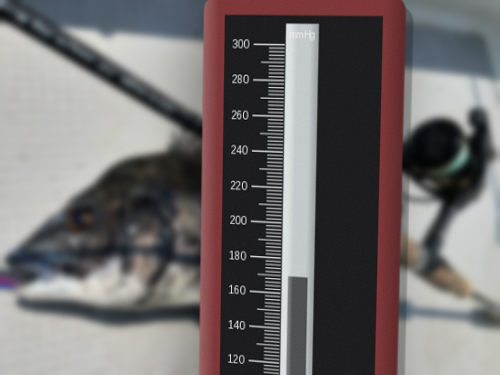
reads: value=170 unit=mmHg
